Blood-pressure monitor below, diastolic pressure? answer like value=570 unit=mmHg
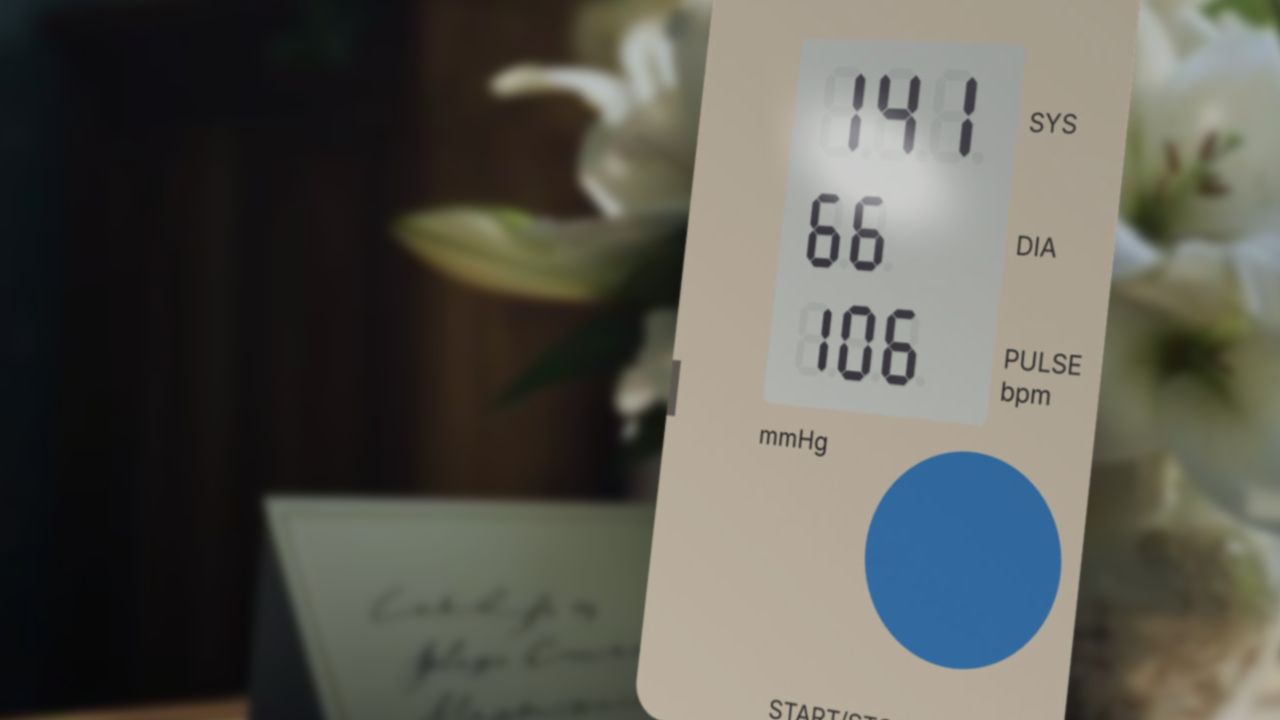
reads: value=66 unit=mmHg
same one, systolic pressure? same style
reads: value=141 unit=mmHg
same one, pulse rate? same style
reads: value=106 unit=bpm
